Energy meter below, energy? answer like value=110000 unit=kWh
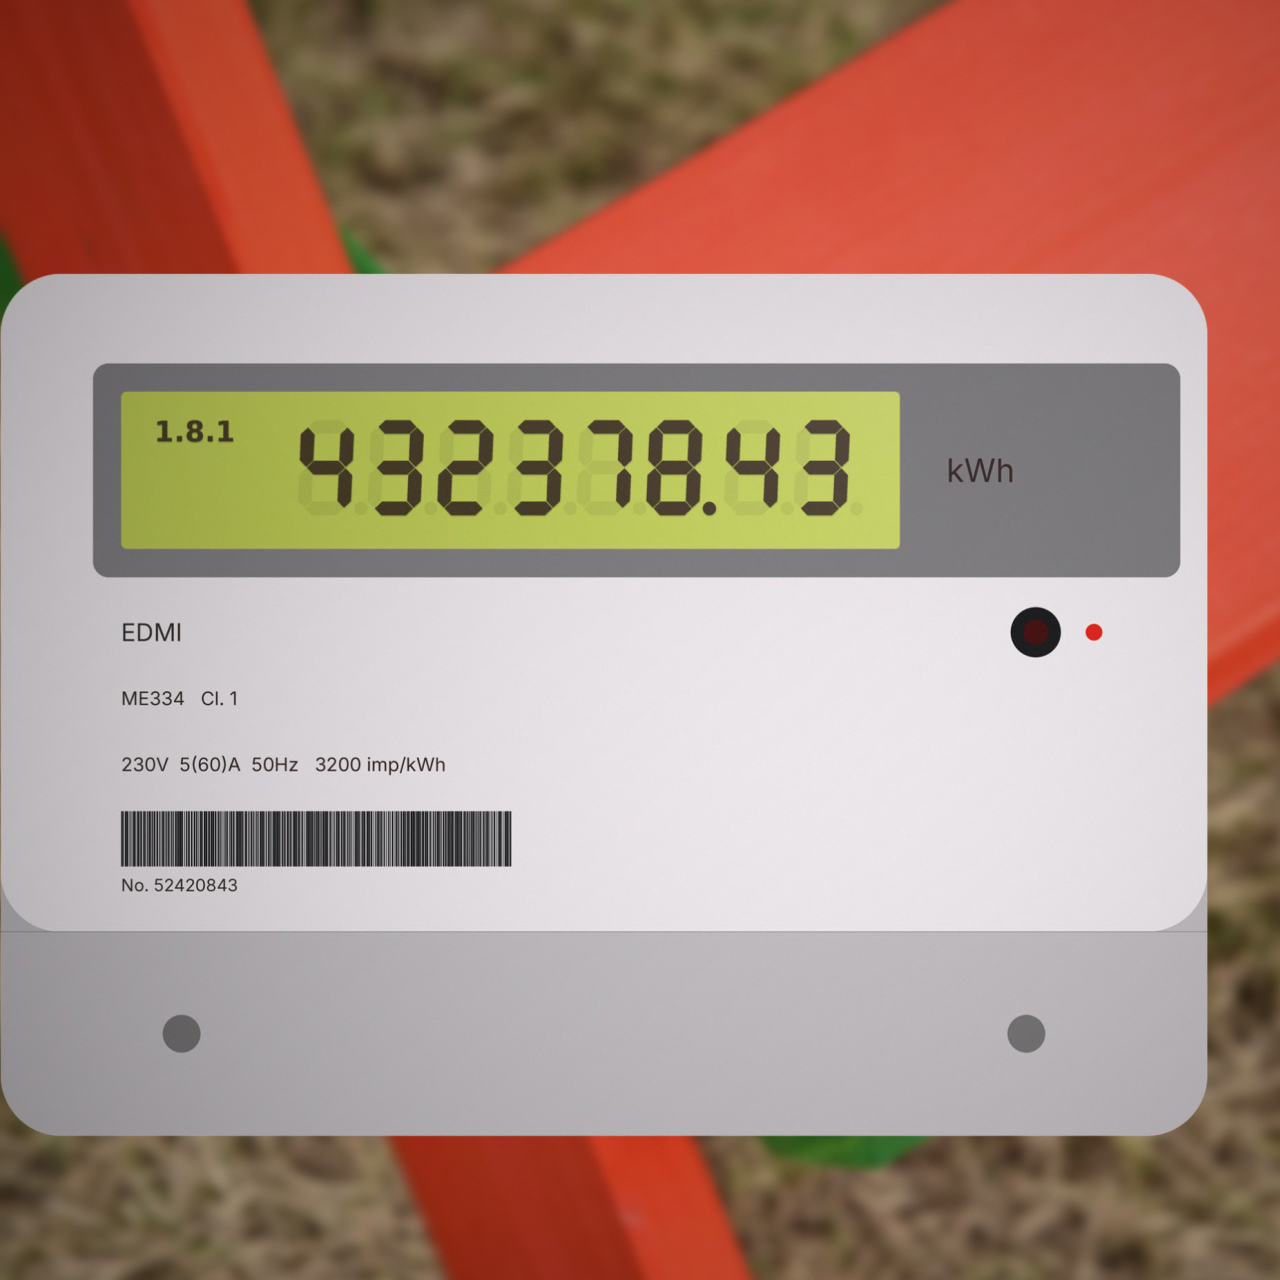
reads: value=432378.43 unit=kWh
